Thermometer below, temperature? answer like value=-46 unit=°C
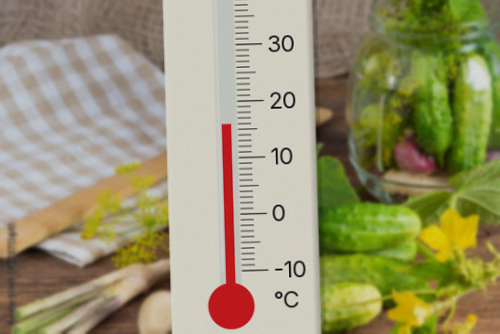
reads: value=16 unit=°C
